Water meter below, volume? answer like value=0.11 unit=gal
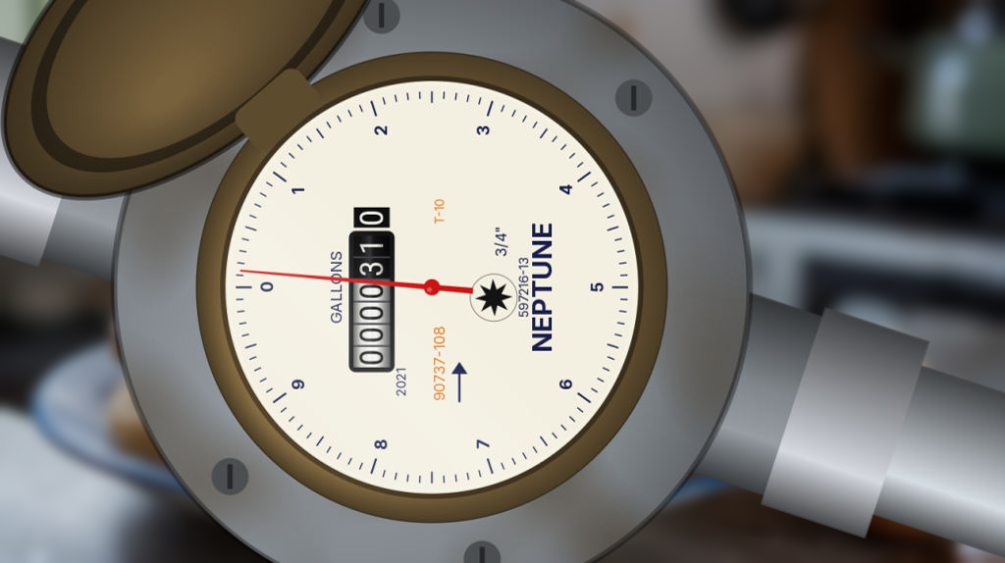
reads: value=310.1 unit=gal
